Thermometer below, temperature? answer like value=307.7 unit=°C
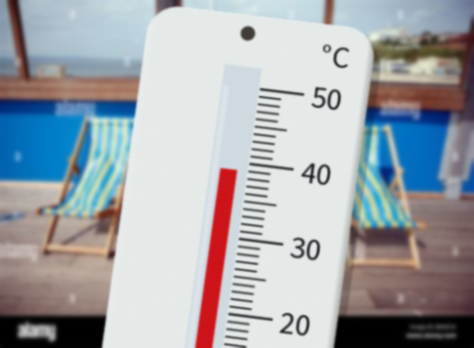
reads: value=39 unit=°C
